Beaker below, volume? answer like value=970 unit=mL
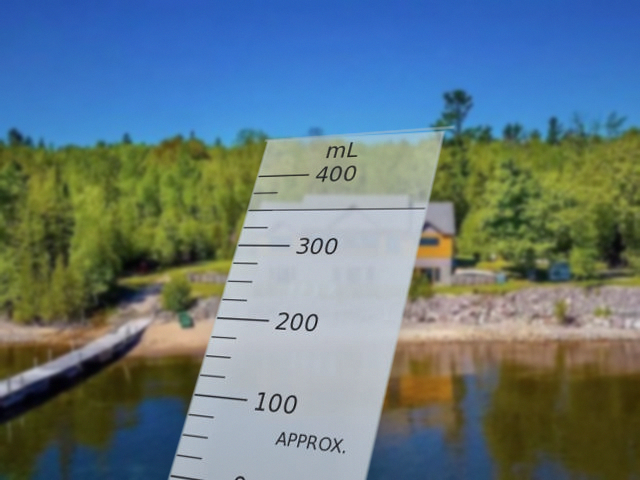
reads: value=350 unit=mL
